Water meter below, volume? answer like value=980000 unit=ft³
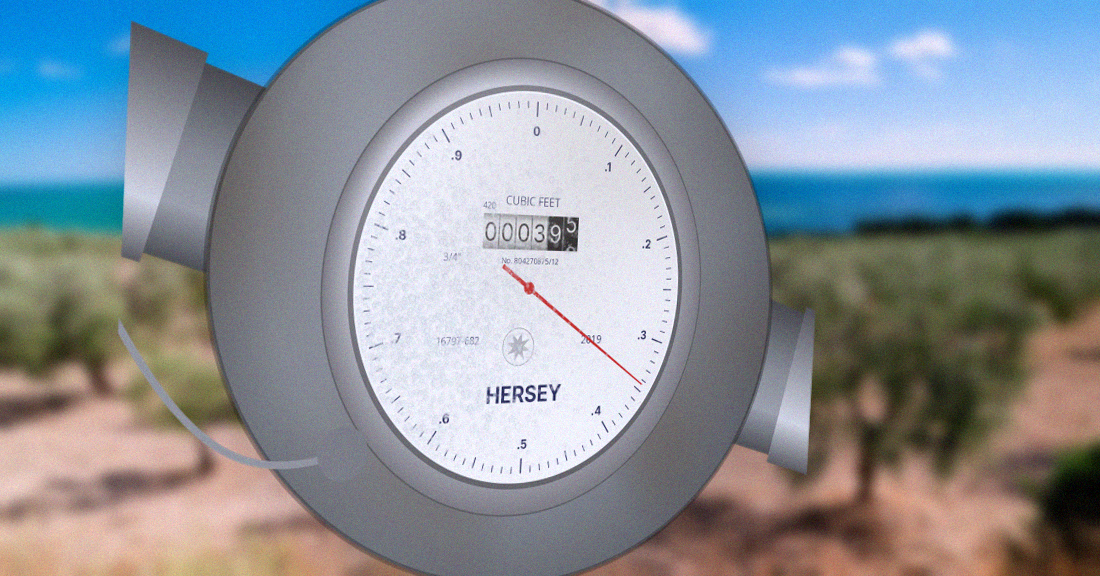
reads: value=395.34 unit=ft³
